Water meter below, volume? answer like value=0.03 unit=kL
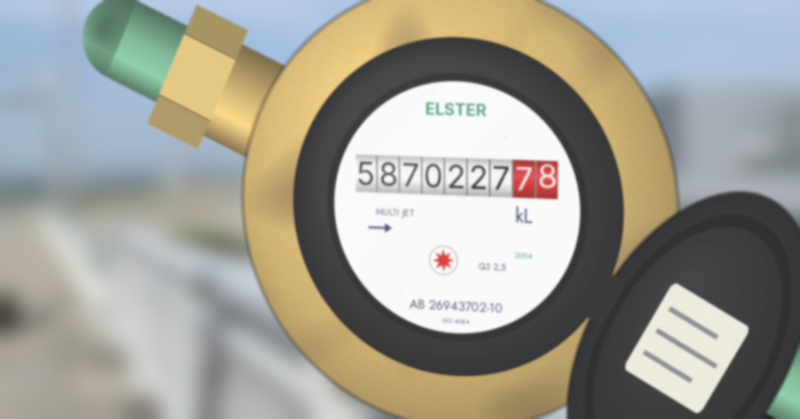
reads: value=5870227.78 unit=kL
